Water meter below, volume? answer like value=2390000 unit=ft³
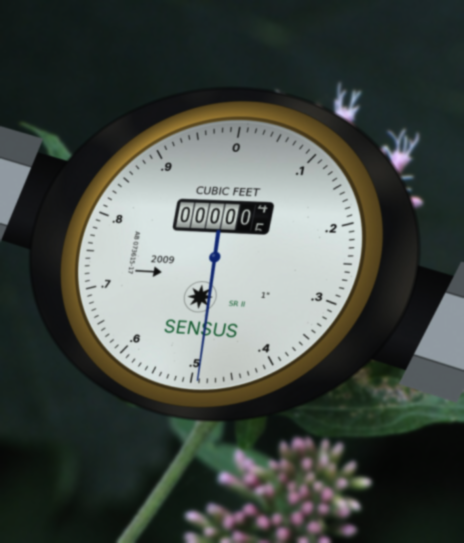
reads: value=4.49 unit=ft³
